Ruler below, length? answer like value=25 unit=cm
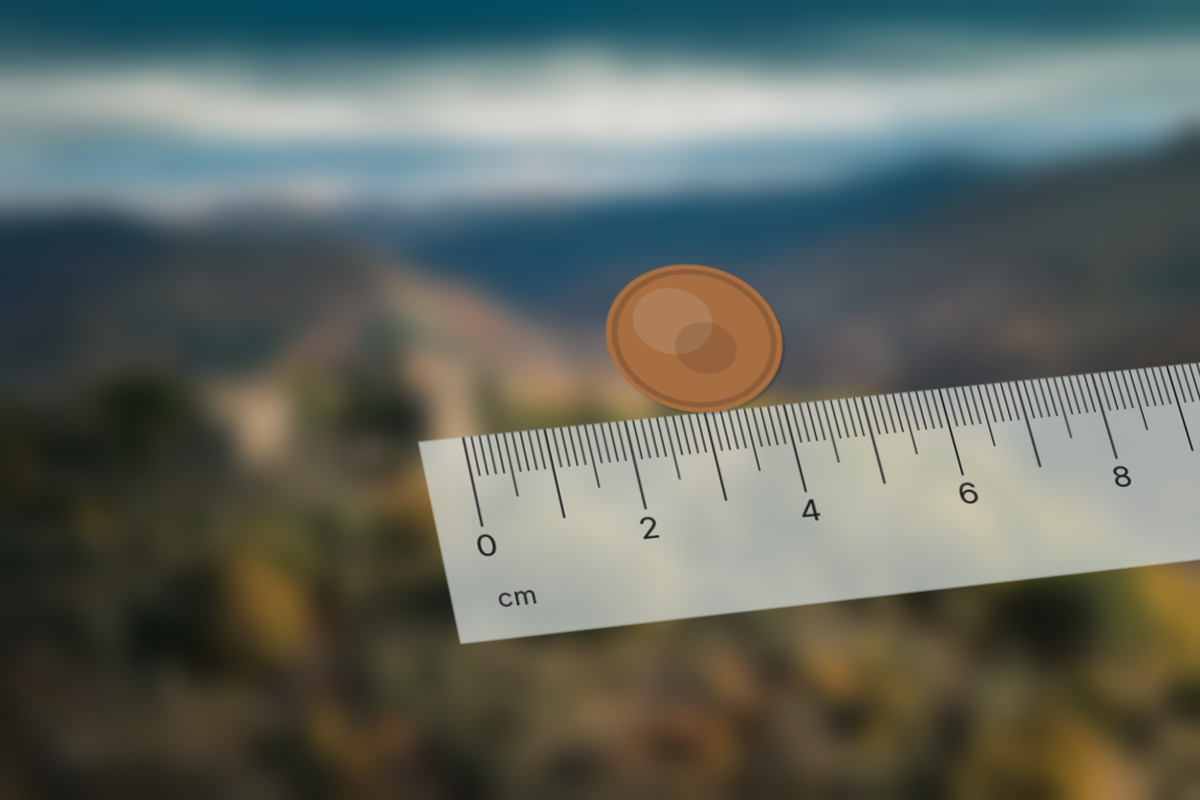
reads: value=2.2 unit=cm
